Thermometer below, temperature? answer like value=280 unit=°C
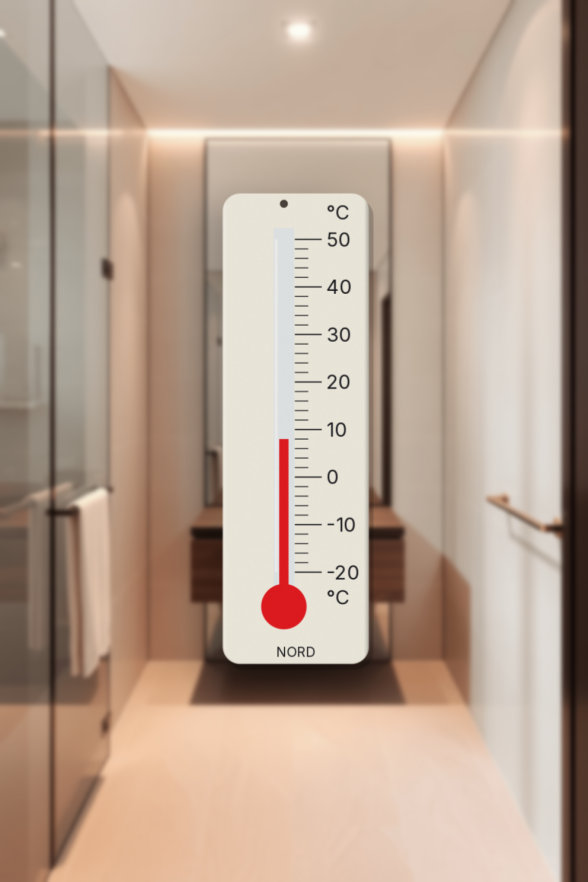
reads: value=8 unit=°C
